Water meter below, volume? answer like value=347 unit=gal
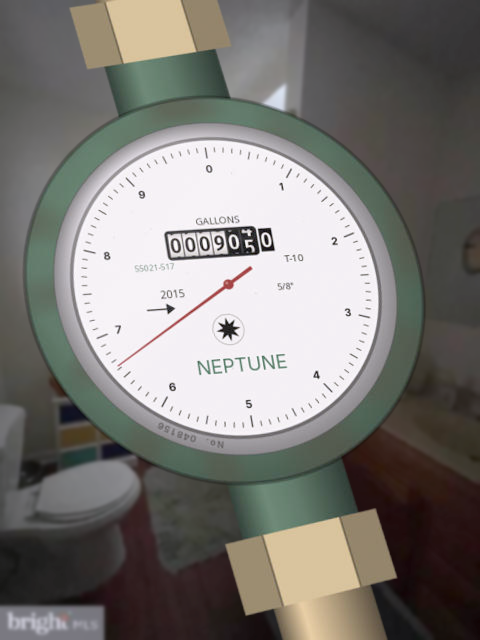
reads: value=9046.6 unit=gal
